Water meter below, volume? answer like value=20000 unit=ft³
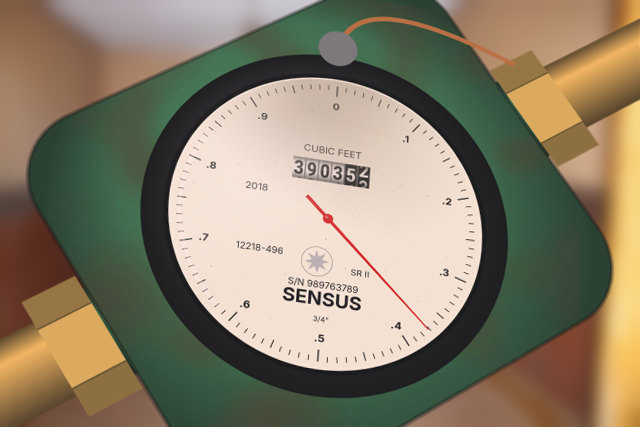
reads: value=390352.37 unit=ft³
